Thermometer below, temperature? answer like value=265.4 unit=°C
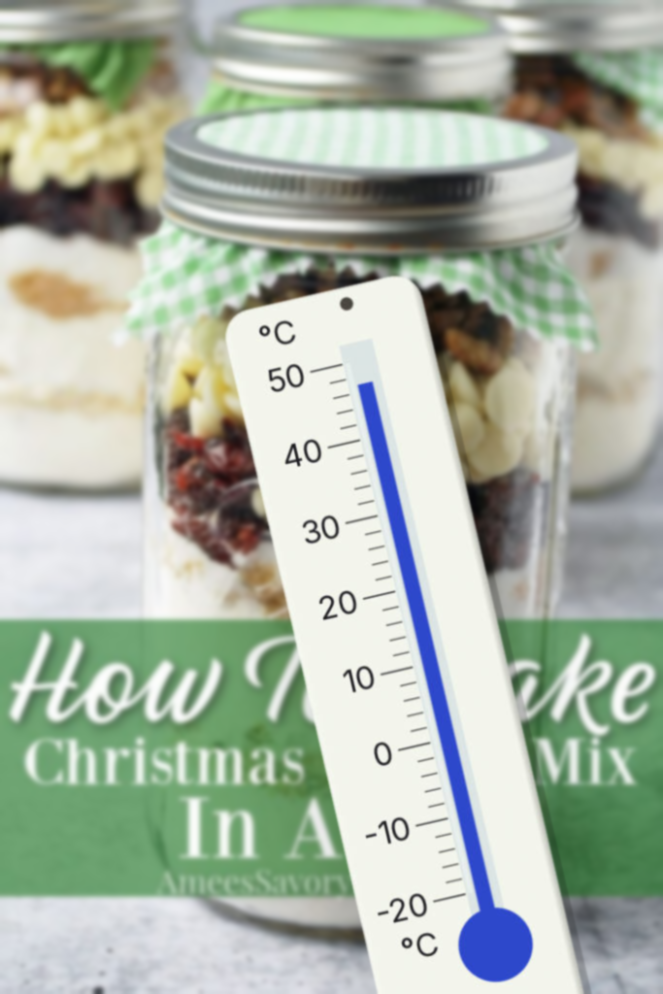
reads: value=47 unit=°C
